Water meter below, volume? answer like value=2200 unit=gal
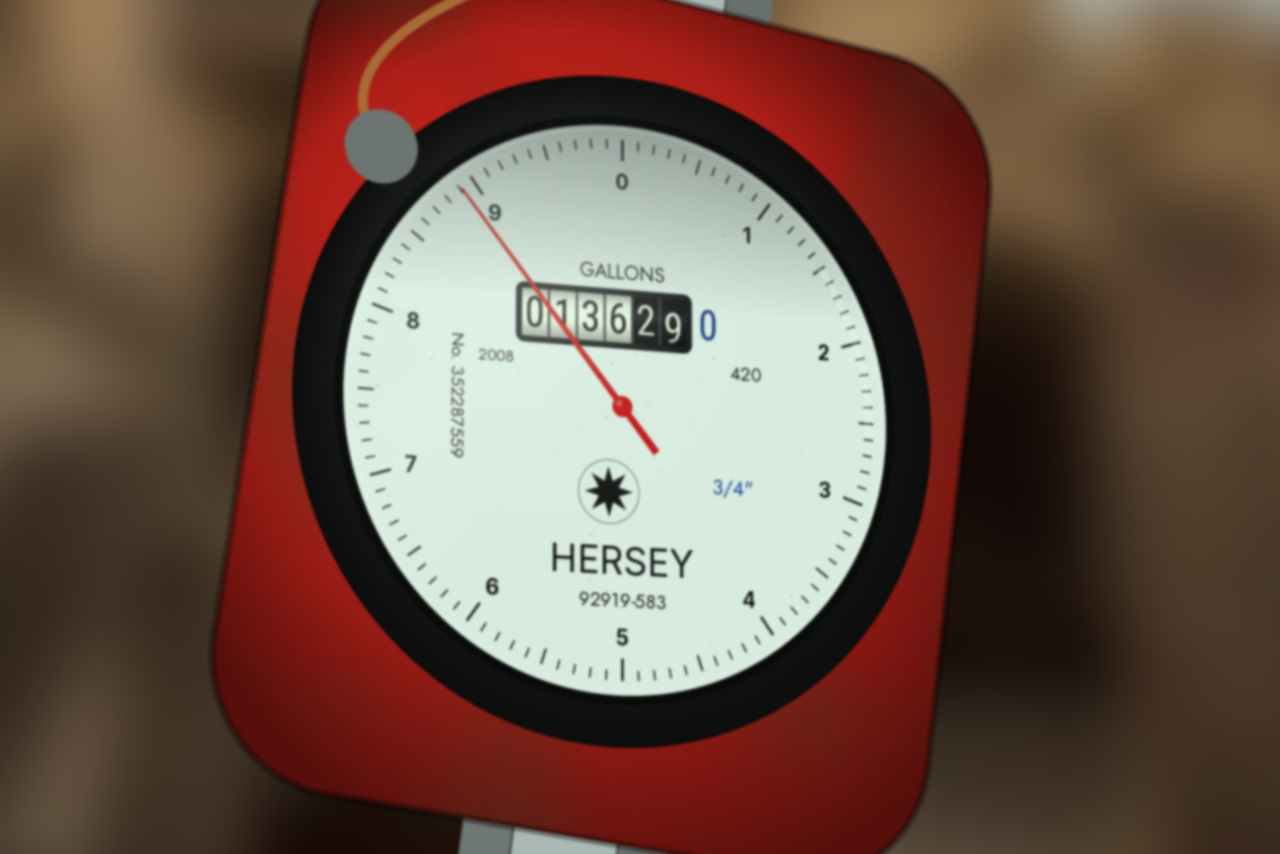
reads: value=136288.9 unit=gal
